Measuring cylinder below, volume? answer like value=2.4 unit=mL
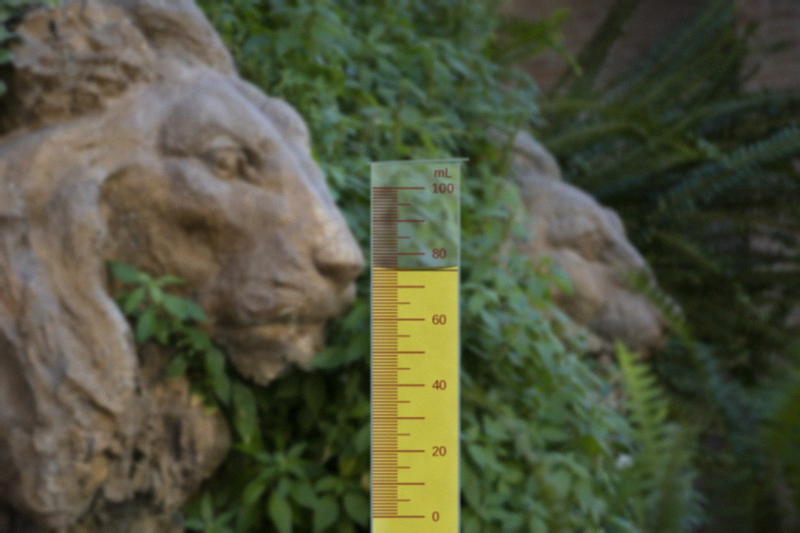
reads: value=75 unit=mL
